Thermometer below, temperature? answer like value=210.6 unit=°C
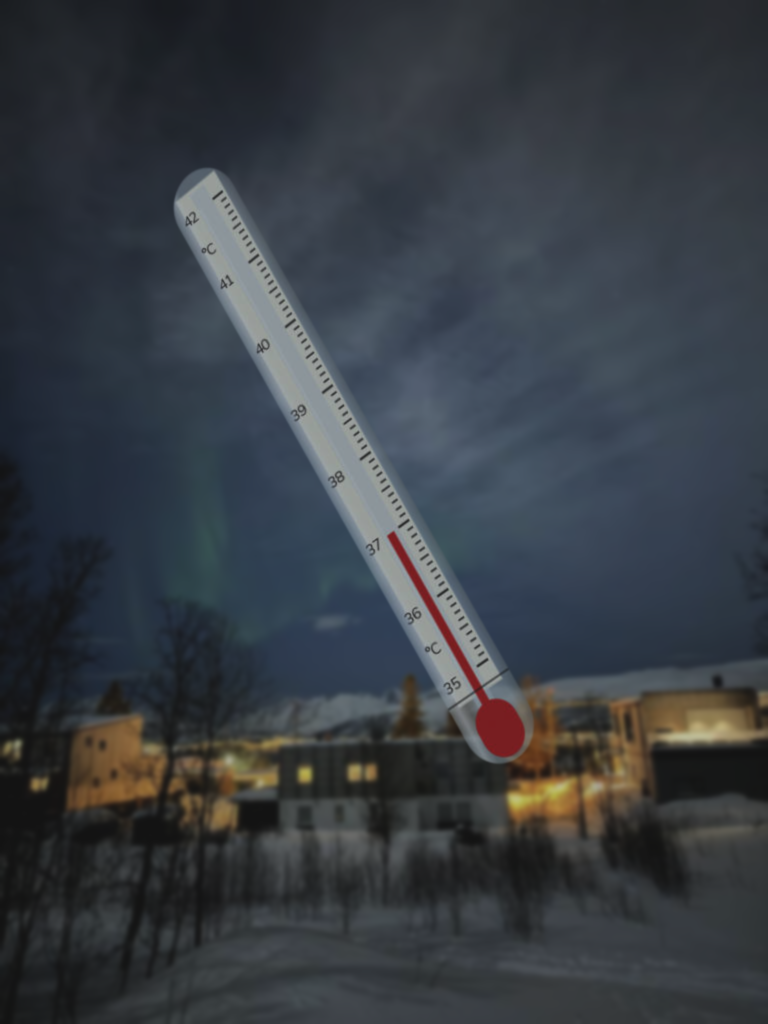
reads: value=37 unit=°C
